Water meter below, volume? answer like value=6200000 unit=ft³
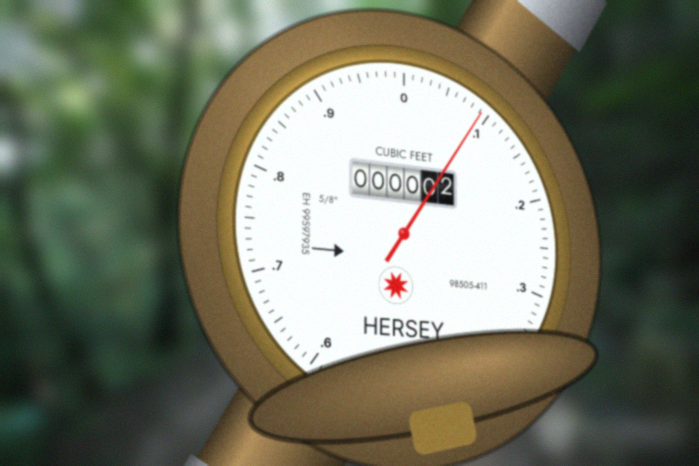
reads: value=2.09 unit=ft³
